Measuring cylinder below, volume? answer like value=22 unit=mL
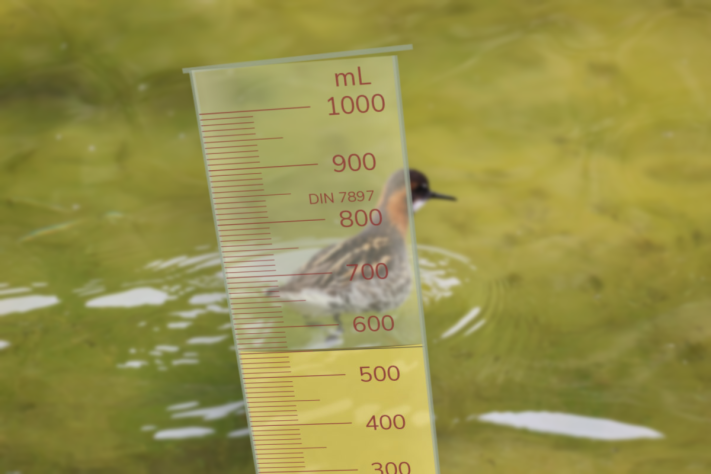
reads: value=550 unit=mL
